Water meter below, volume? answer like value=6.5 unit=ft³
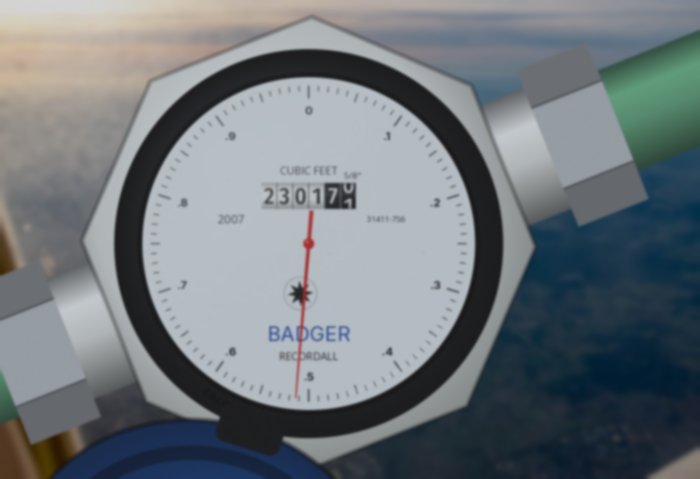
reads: value=230170.51 unit=ft³
